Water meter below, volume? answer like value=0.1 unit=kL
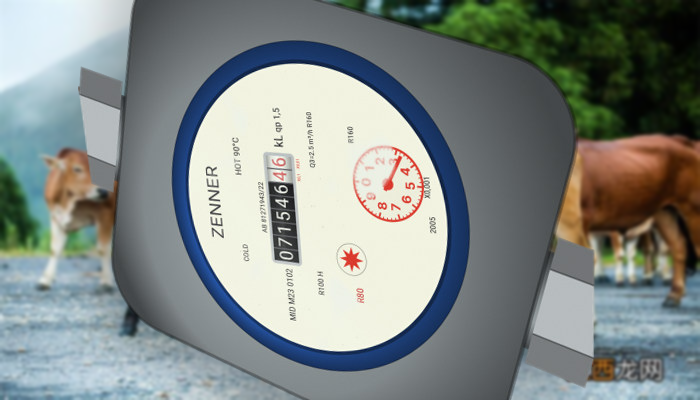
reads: value=71546.463 unit=kL
